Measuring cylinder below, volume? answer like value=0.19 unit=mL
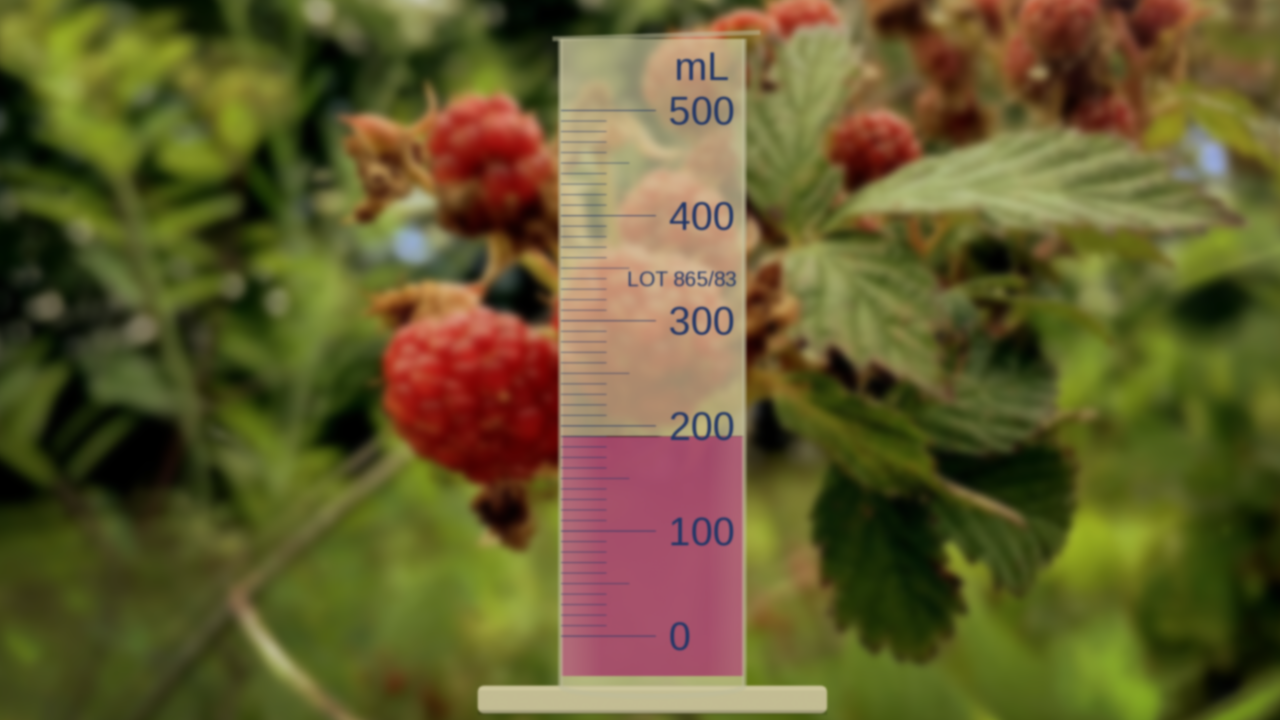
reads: value=190 unit=mL
